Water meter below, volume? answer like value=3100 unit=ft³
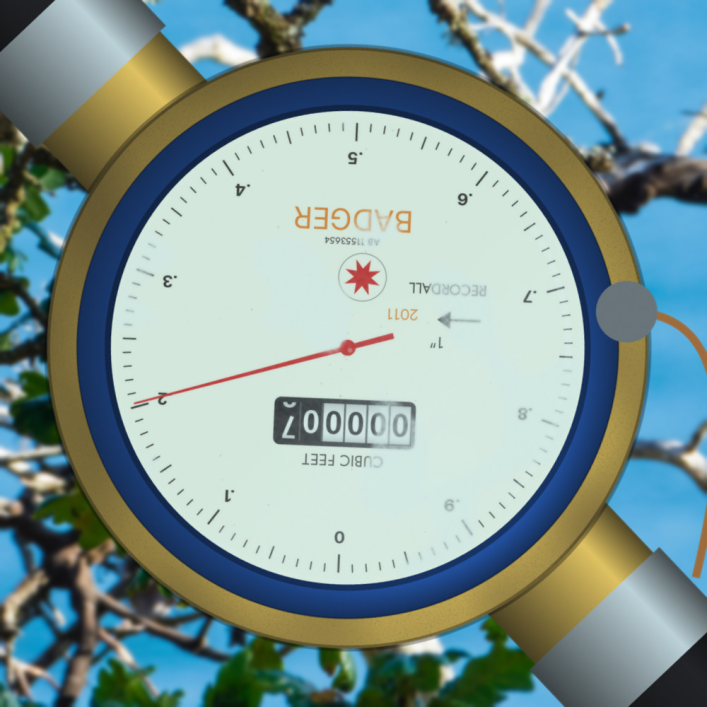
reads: value=7.20 unit=ft³
